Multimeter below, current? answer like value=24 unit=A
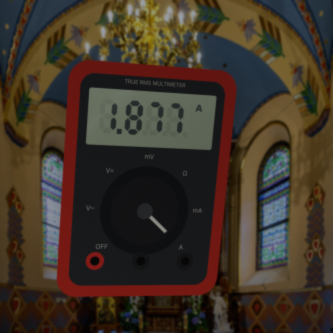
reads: value=1.877 unit=A
